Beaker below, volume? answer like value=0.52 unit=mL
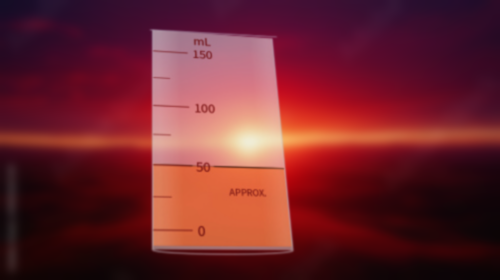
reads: value=50 unit=mL
